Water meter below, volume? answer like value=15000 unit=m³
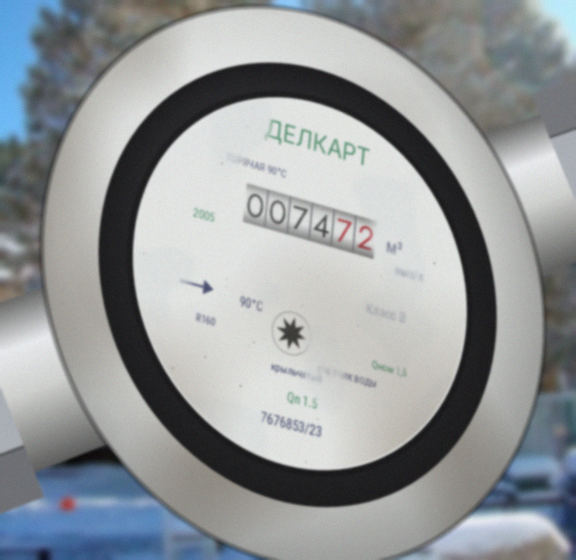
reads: value=74.72 unit=m³
